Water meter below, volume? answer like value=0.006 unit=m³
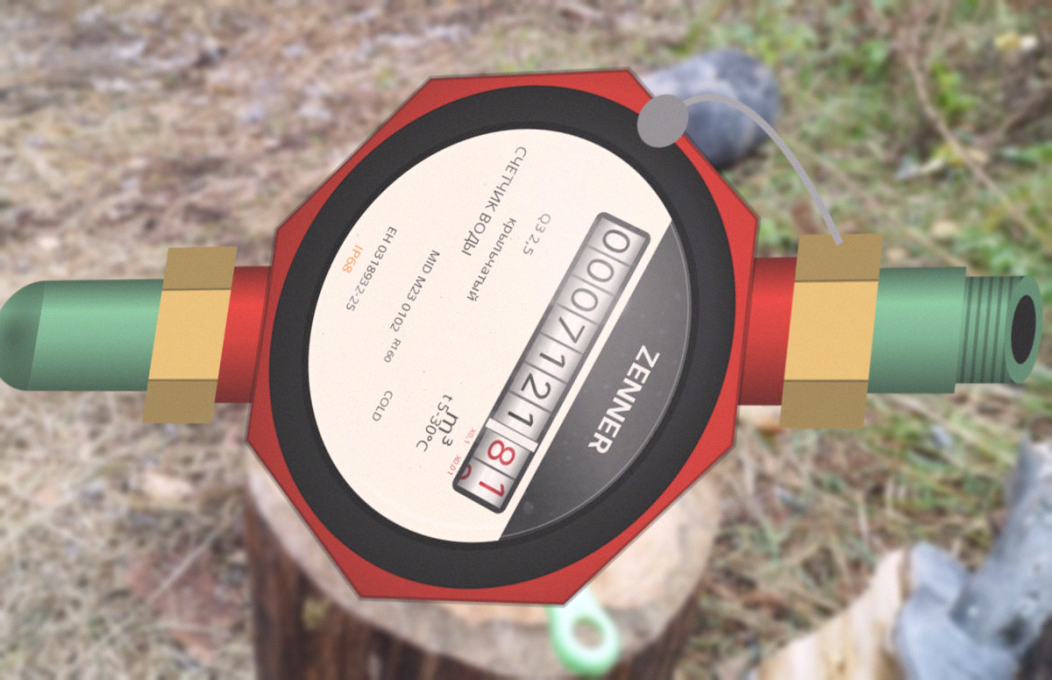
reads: value=7121.81 unit=m³
